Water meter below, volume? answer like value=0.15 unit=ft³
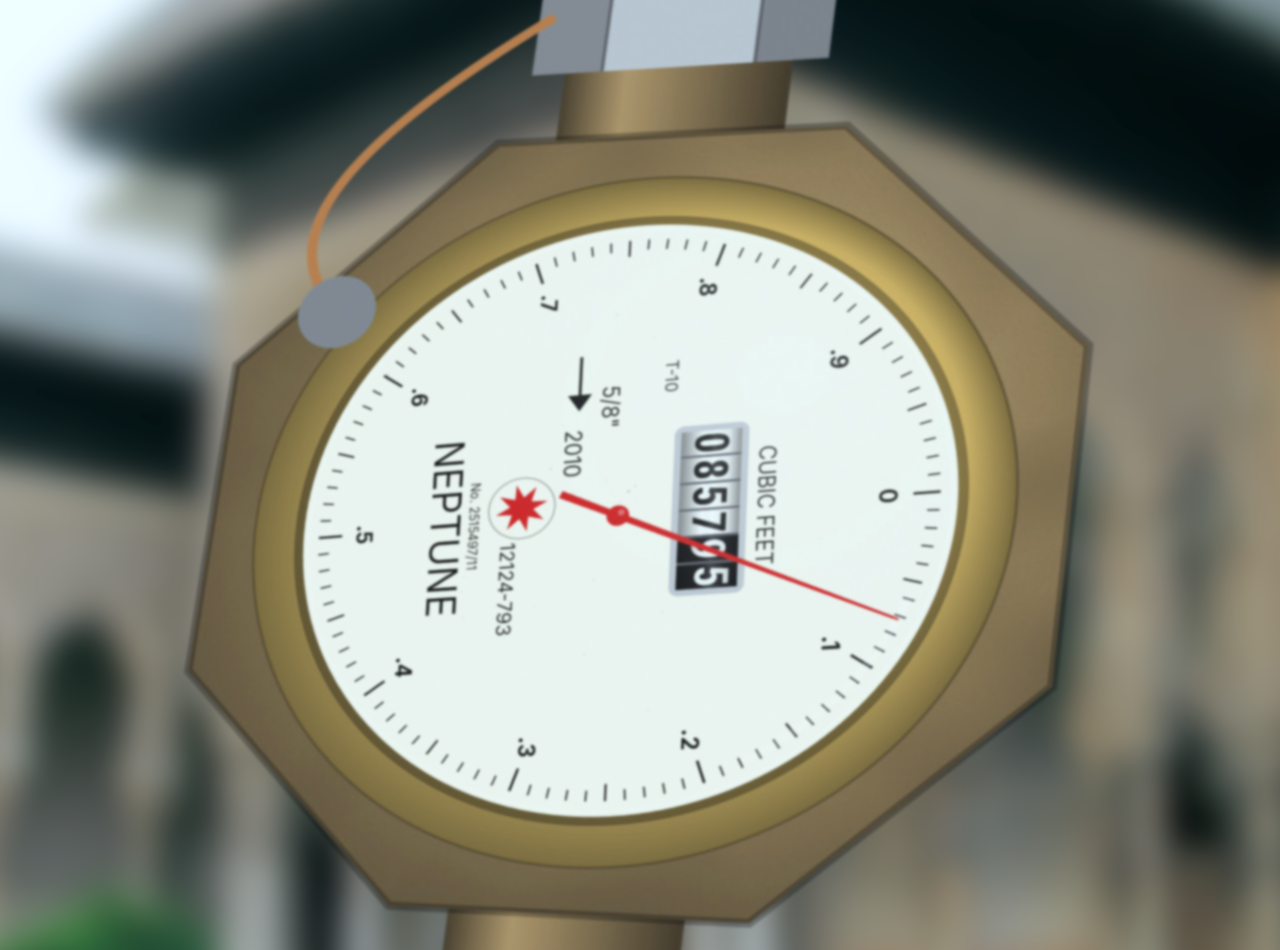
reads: value=85795.07 unit=ft³
